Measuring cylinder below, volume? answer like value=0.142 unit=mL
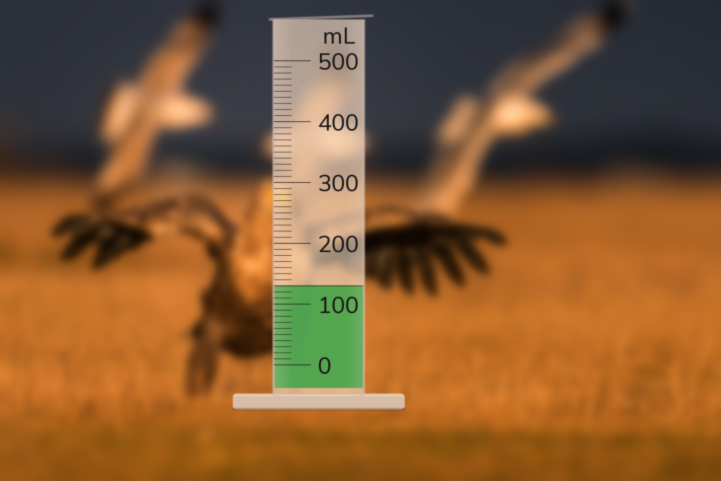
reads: value=130 unit=mL
